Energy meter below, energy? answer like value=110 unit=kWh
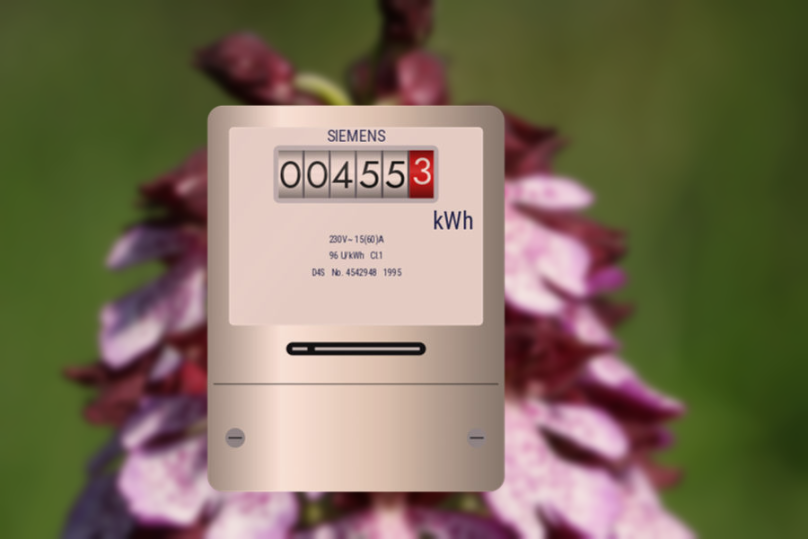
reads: value=455.3 unit=kWh
